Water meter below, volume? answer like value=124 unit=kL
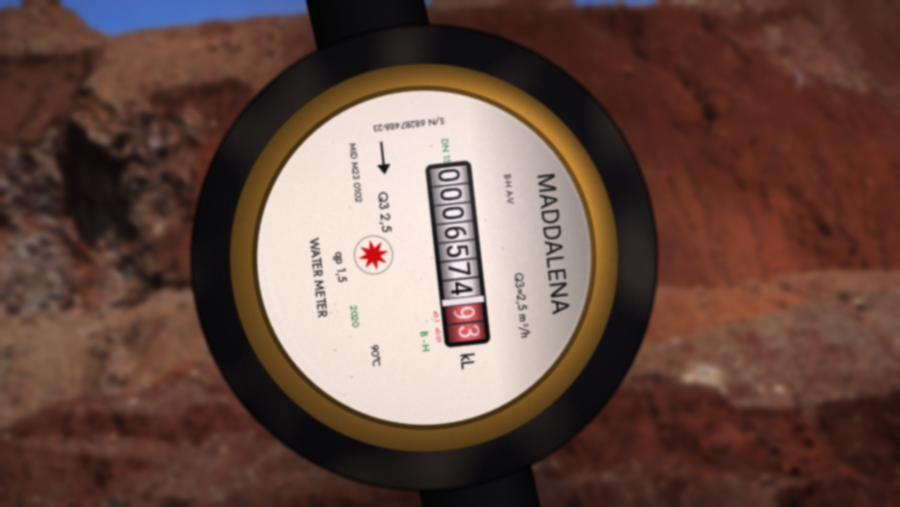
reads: value=6574.93 unit=kL
